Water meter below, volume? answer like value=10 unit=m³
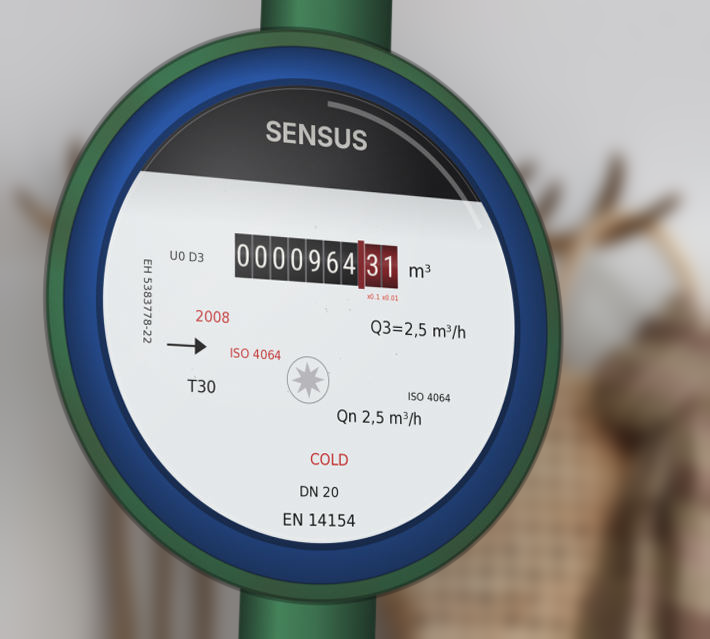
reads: value=964.31 unit=m³
